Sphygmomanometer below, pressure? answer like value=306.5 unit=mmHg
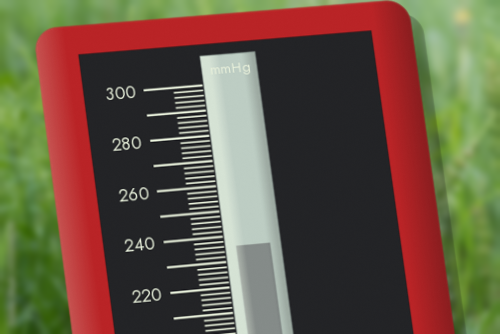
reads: value=236 unit=mmHg
